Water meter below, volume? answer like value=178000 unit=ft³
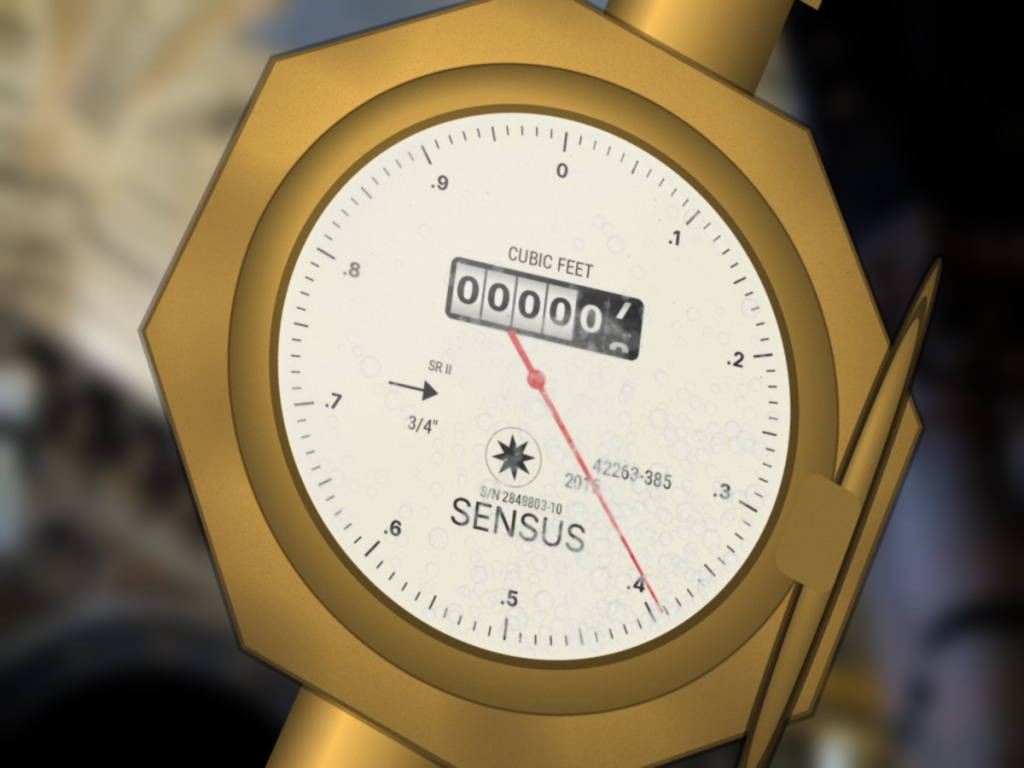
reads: value=7.39 unit=ft³
